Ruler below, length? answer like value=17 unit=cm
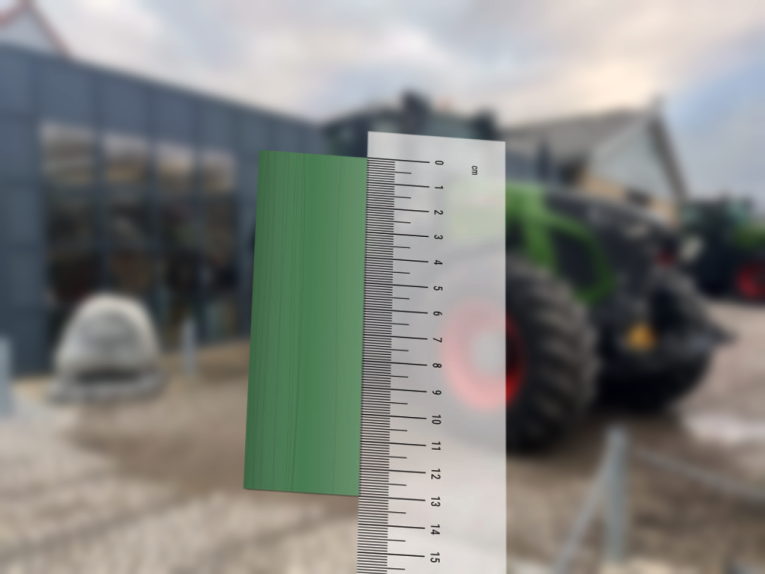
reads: value=13 unit=cm
